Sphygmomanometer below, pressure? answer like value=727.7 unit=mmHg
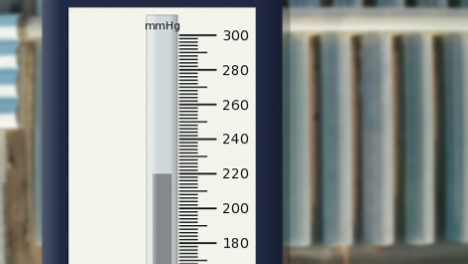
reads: value=220 unit=mmHg
